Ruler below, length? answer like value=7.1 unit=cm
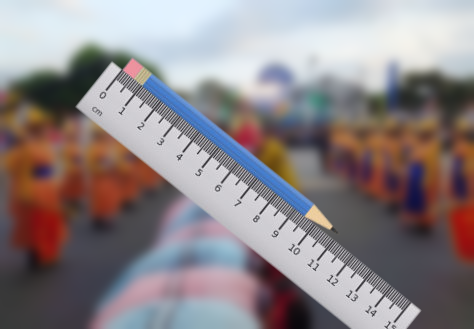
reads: value=11 unit=cm
